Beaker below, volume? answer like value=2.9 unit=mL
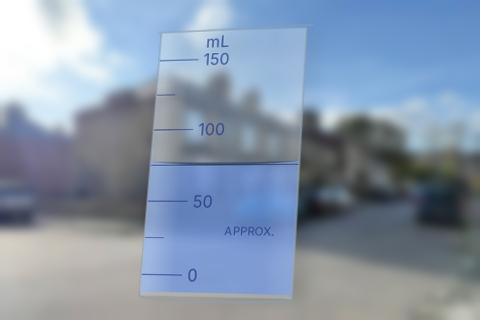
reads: value=75 unit=mL
